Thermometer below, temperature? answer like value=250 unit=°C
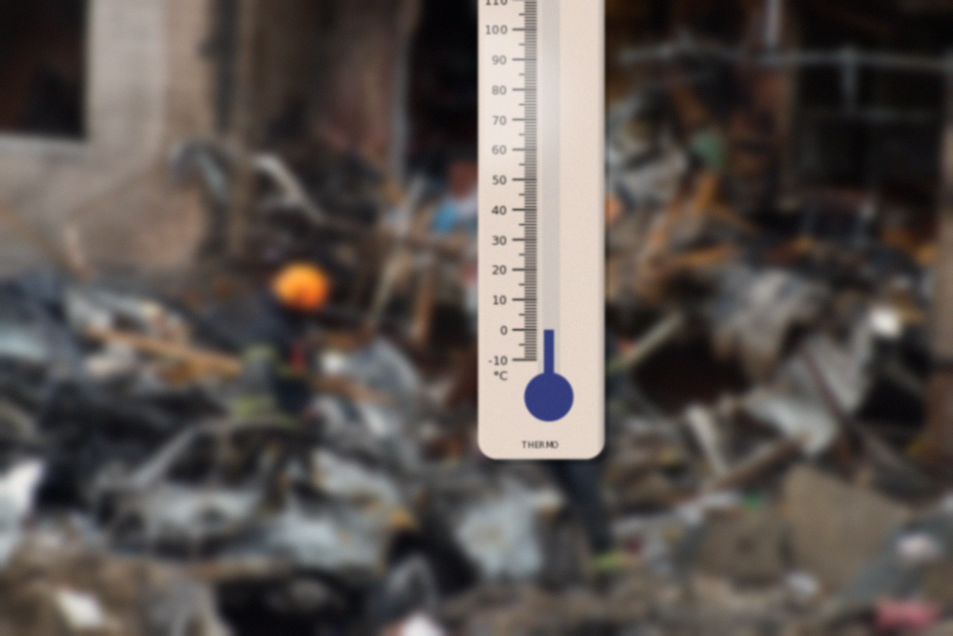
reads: value=0 unit=°C
